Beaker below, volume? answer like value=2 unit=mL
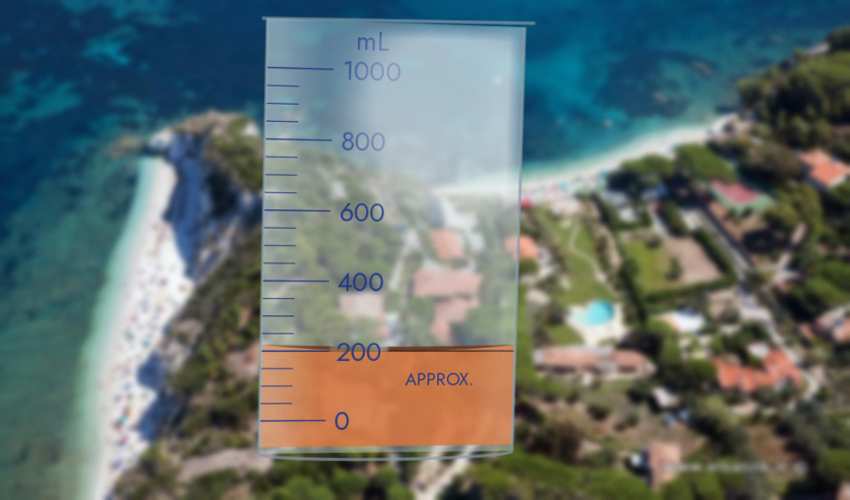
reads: value=200 unit=mL
